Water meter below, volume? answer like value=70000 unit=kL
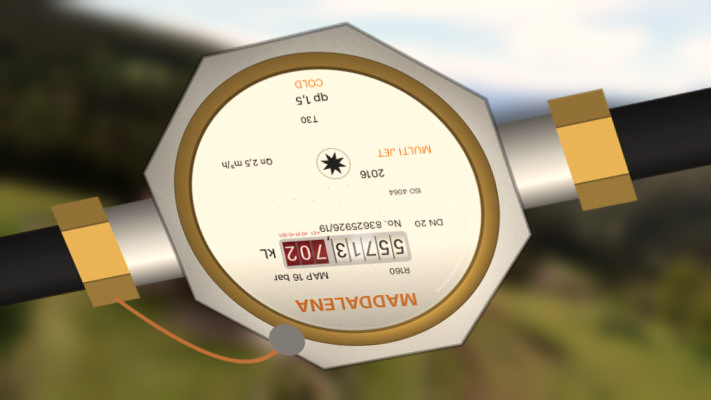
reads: value=55713.702 unit=kL
